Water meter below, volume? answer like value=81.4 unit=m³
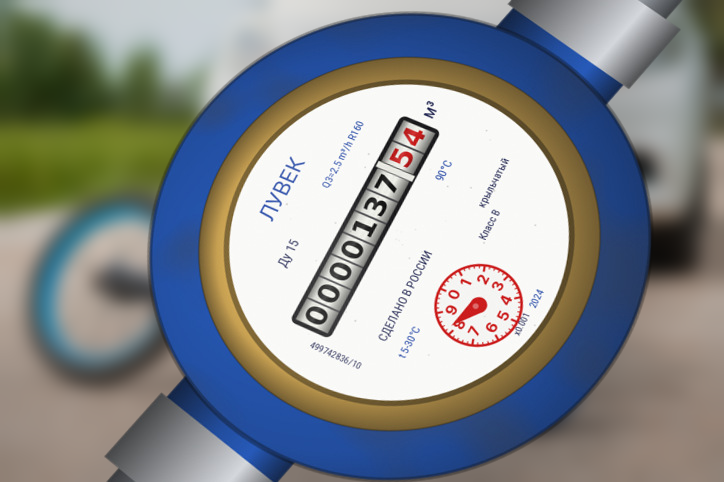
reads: value=137.548 unit=m³
